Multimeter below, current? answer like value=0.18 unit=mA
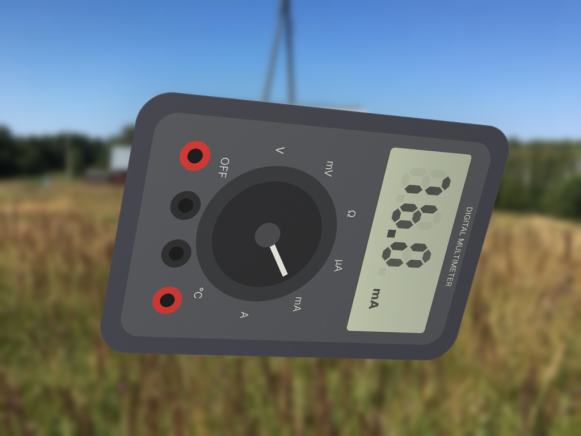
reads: value=76.0 unit=mA
